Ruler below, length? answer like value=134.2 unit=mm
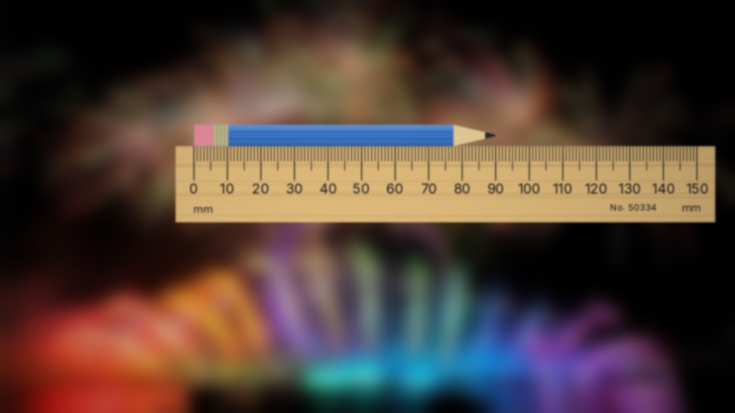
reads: value=90 unit=mm
